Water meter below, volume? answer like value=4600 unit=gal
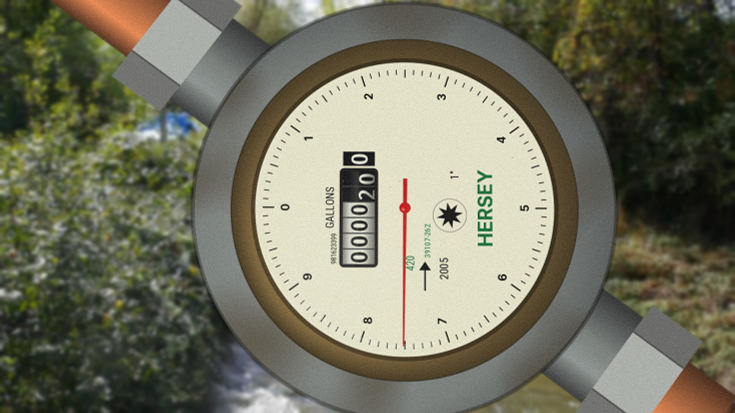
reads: value=197.5 unit=gal
